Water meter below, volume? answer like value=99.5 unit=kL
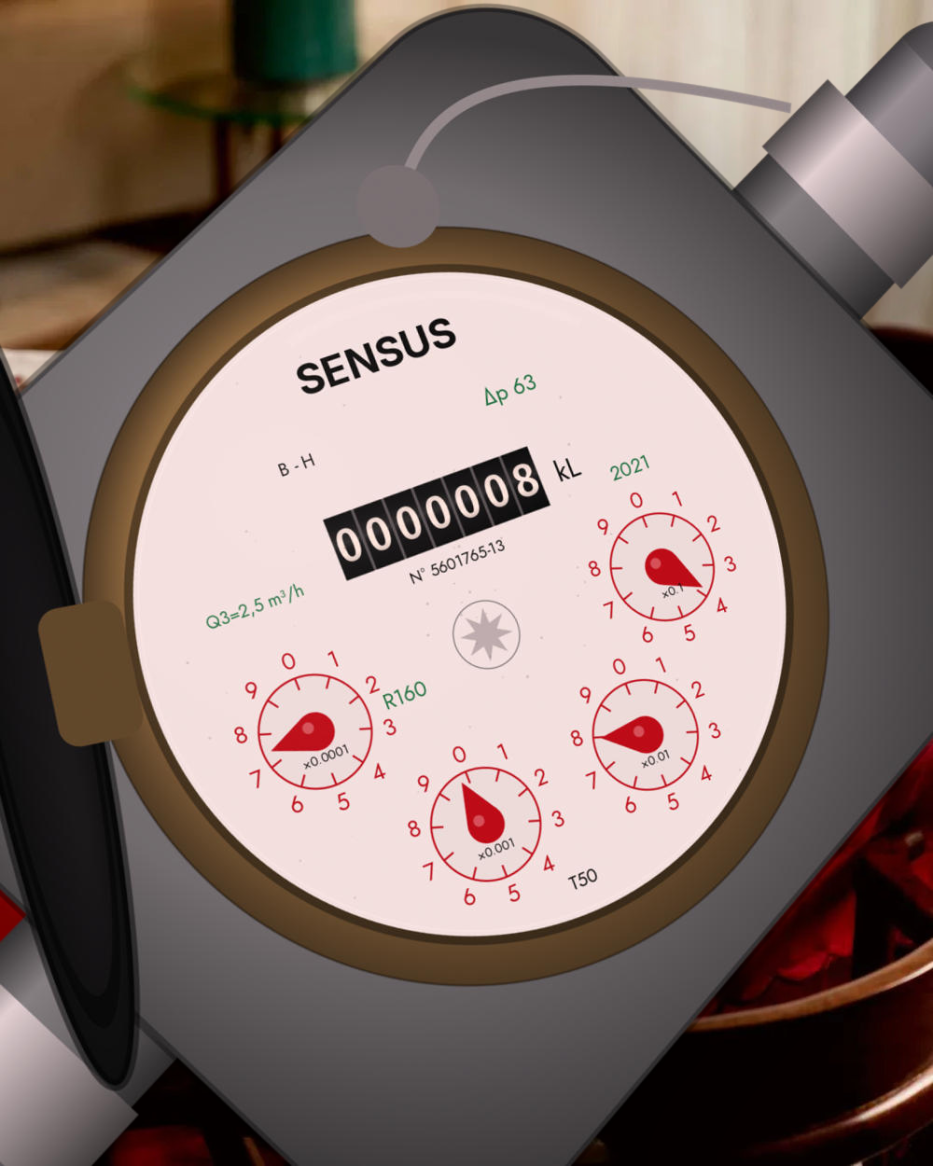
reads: value=8.3797 unit=kL
